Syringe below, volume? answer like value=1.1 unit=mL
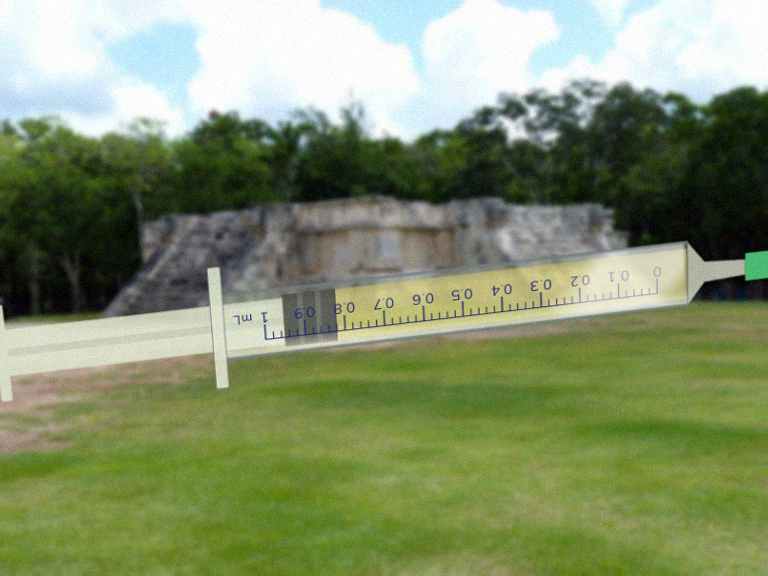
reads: value=0.82 unit=mL
